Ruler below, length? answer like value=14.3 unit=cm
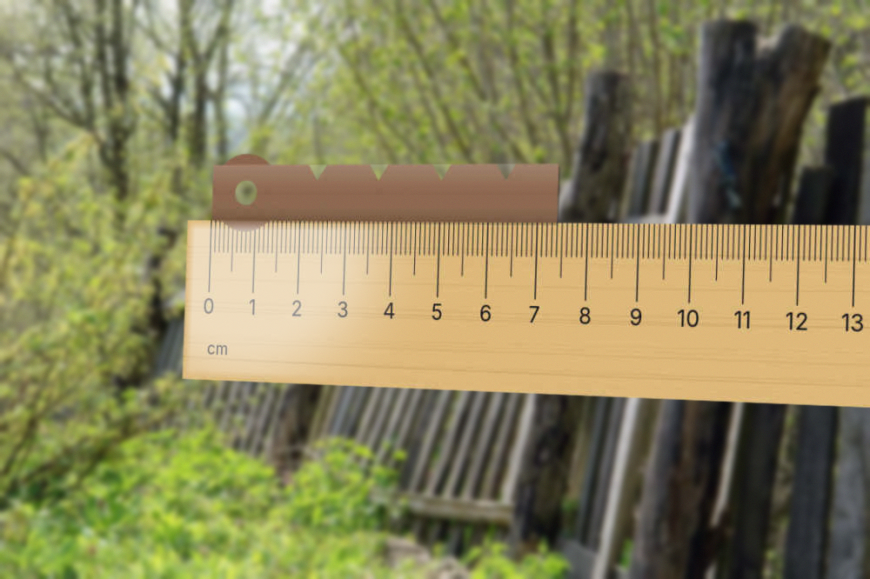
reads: value=7.4 unit=cm
